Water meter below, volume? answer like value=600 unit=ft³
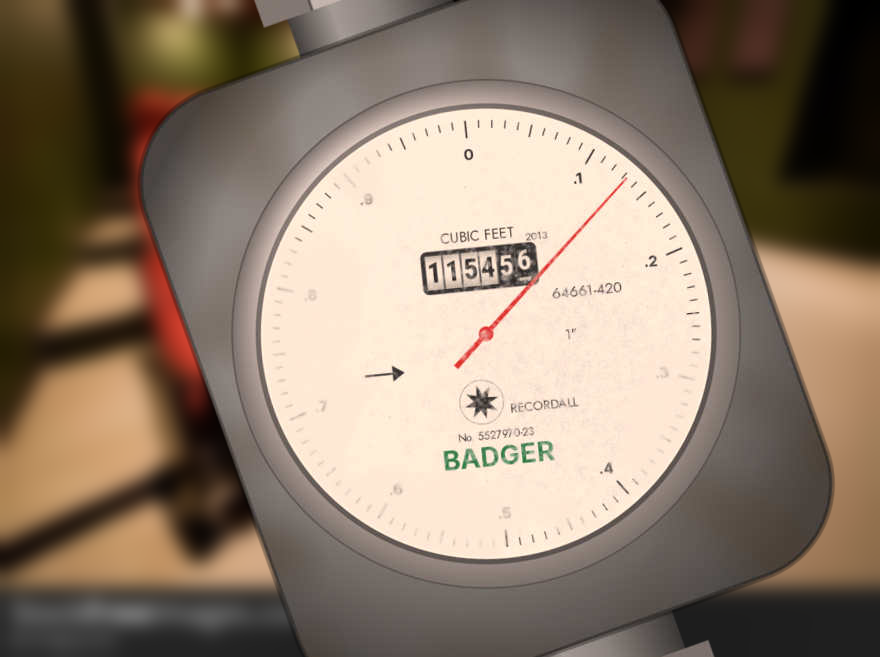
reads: value=115456.13 unit=ft³
